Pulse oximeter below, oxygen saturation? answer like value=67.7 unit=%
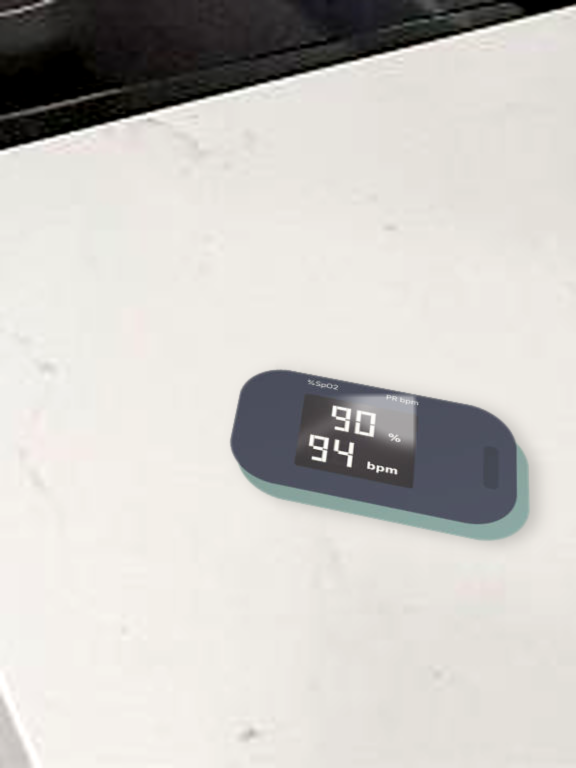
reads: value=90 unit=%
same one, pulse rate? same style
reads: value=94 unit=bpm
